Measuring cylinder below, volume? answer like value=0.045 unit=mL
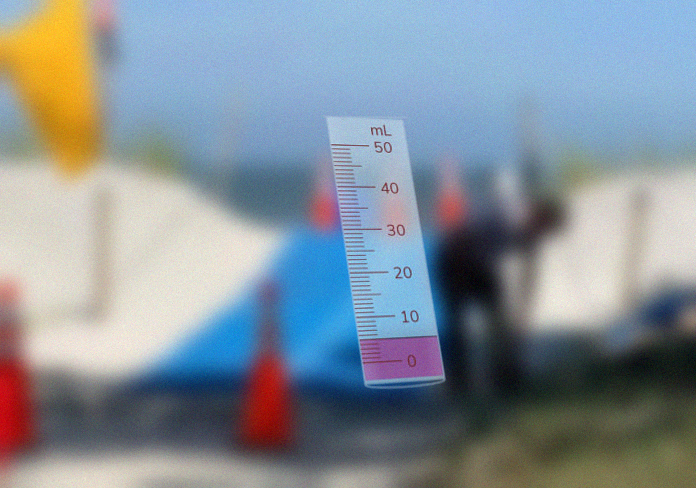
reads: value=5 unit=mL
